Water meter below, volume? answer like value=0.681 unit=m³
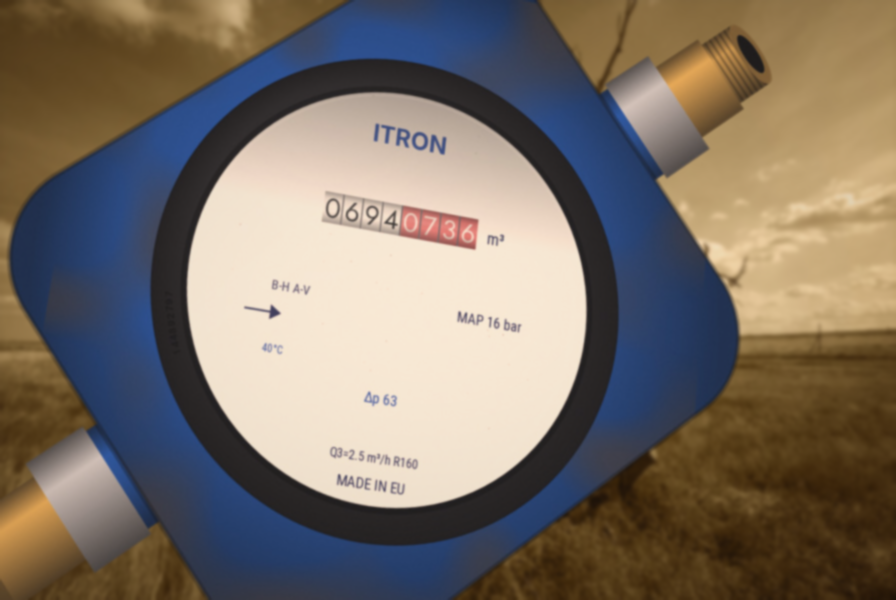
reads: value=694.0736 unit=m³
